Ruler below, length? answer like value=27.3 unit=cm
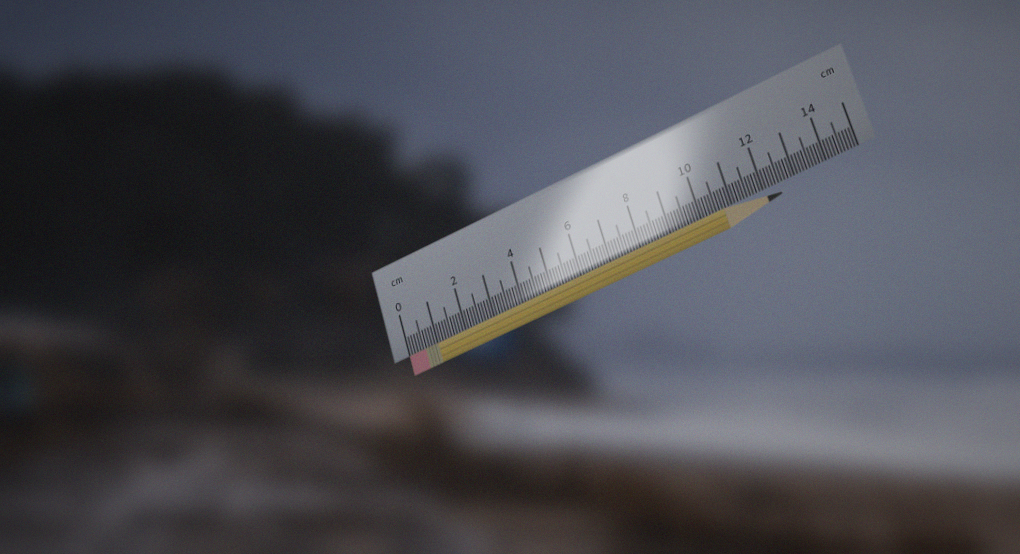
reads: value=12.5 unit=cm
